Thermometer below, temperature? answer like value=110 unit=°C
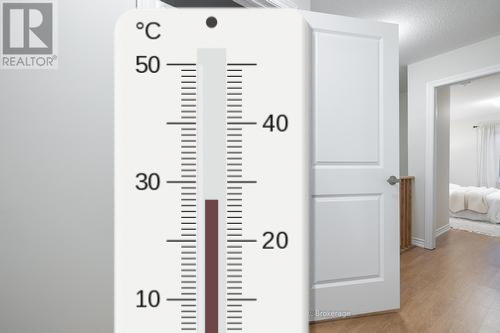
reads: value=27 unit=°C
